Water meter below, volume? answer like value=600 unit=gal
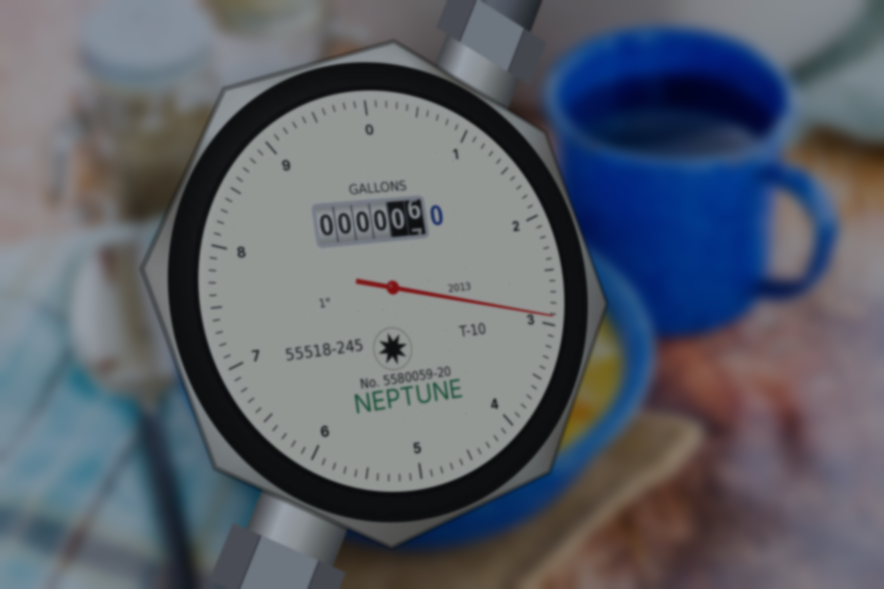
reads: value=62.9 unit=gal
